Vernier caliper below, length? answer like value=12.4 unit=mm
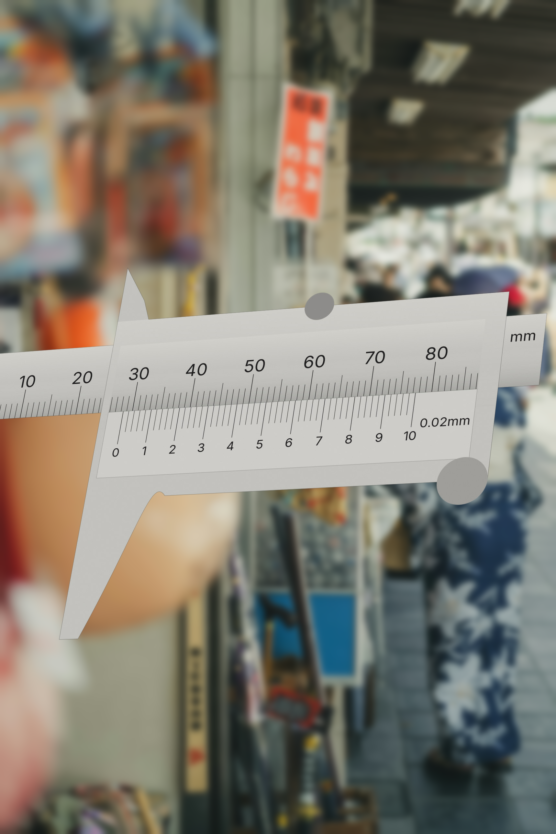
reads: value=28.4 unit=mm
